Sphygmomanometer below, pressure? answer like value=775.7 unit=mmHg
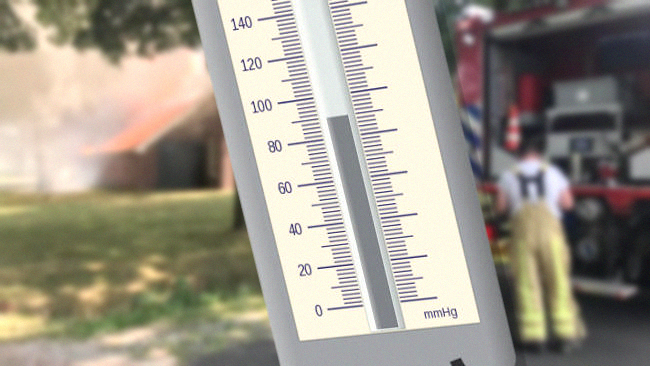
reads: value=90 unit=mmHg
